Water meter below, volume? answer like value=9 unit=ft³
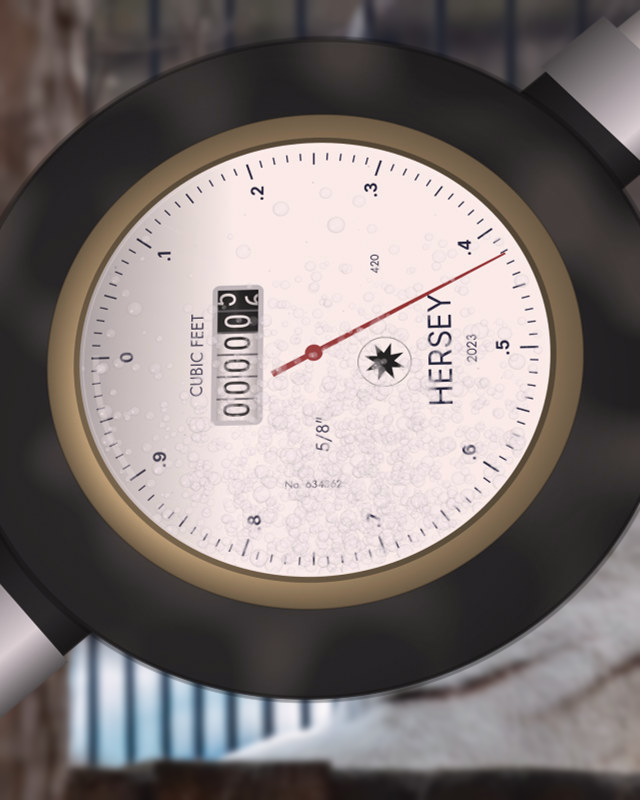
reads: value=5.42 unit=ft³
